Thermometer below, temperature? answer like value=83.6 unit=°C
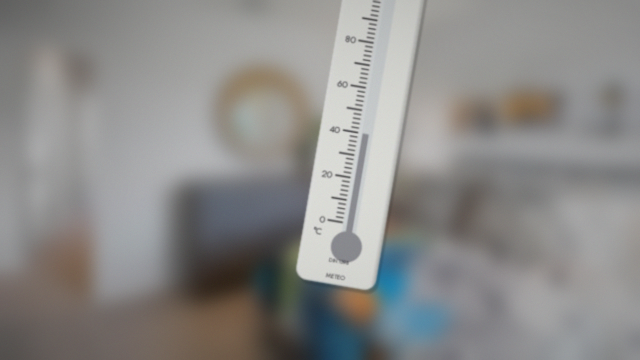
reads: value=40 unit=°C
